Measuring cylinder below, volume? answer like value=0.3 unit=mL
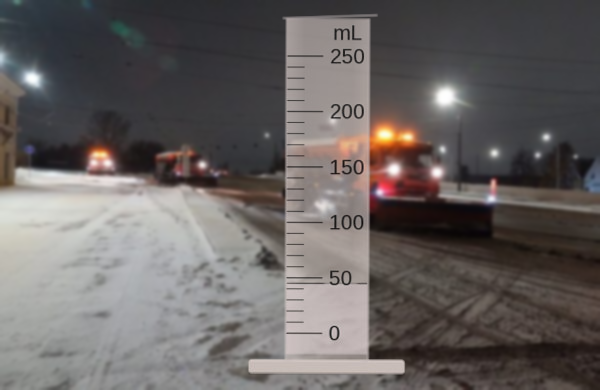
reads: value=45 unit=mL
